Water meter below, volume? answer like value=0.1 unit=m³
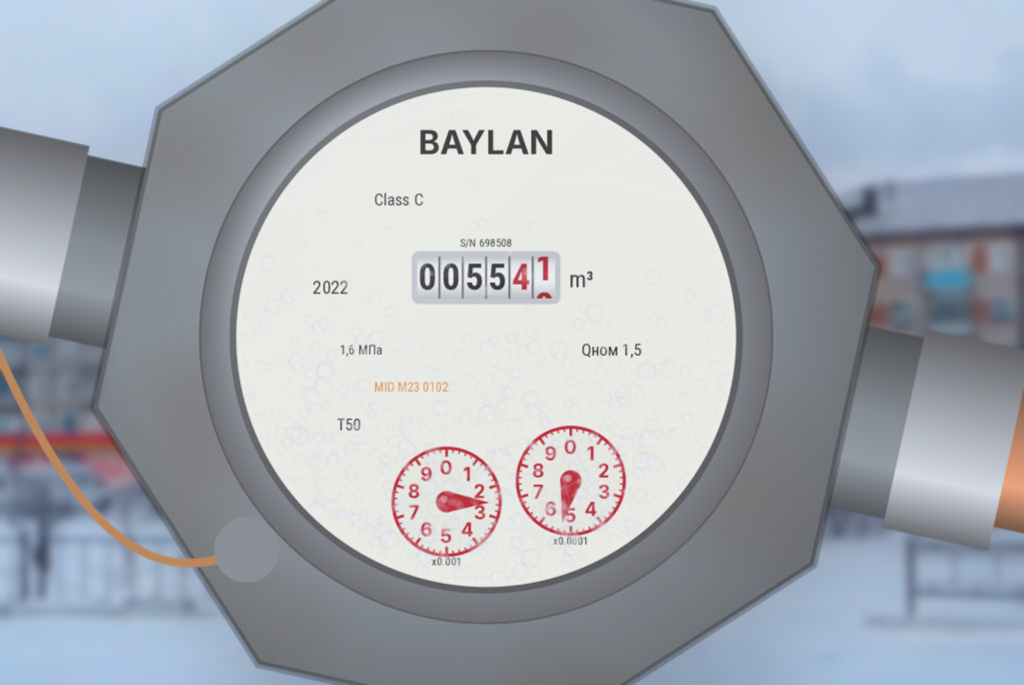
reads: value=55.4125 unit=m³
